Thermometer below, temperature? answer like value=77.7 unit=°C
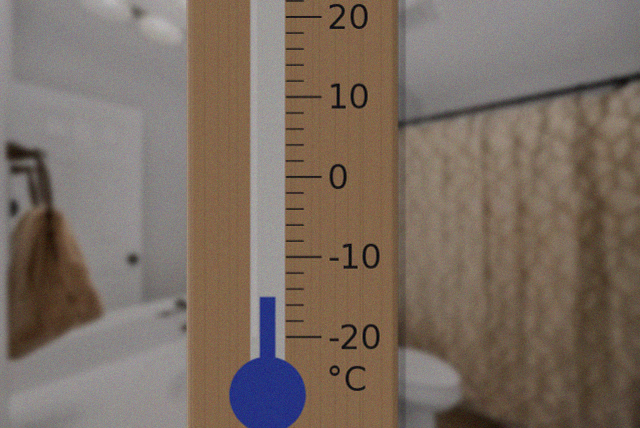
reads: value=-15 unit=°C
